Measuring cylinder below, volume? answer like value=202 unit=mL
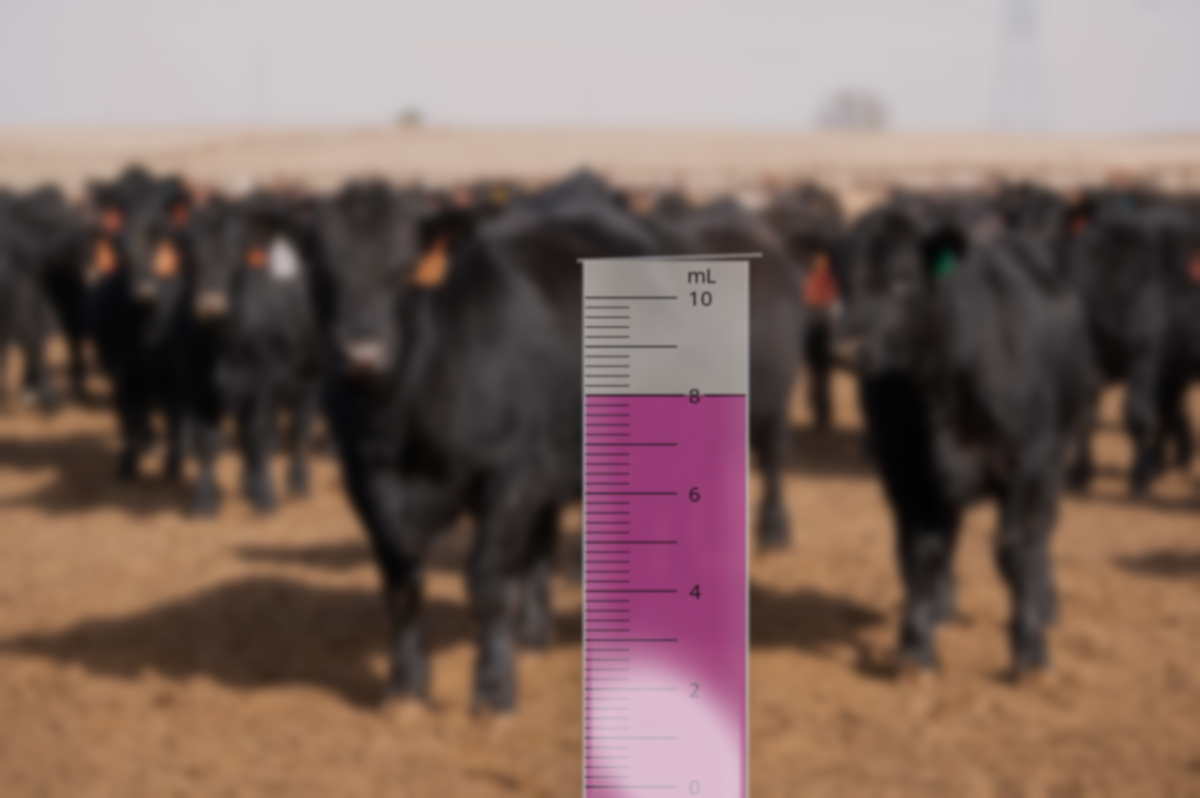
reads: value=8 unit=mL
